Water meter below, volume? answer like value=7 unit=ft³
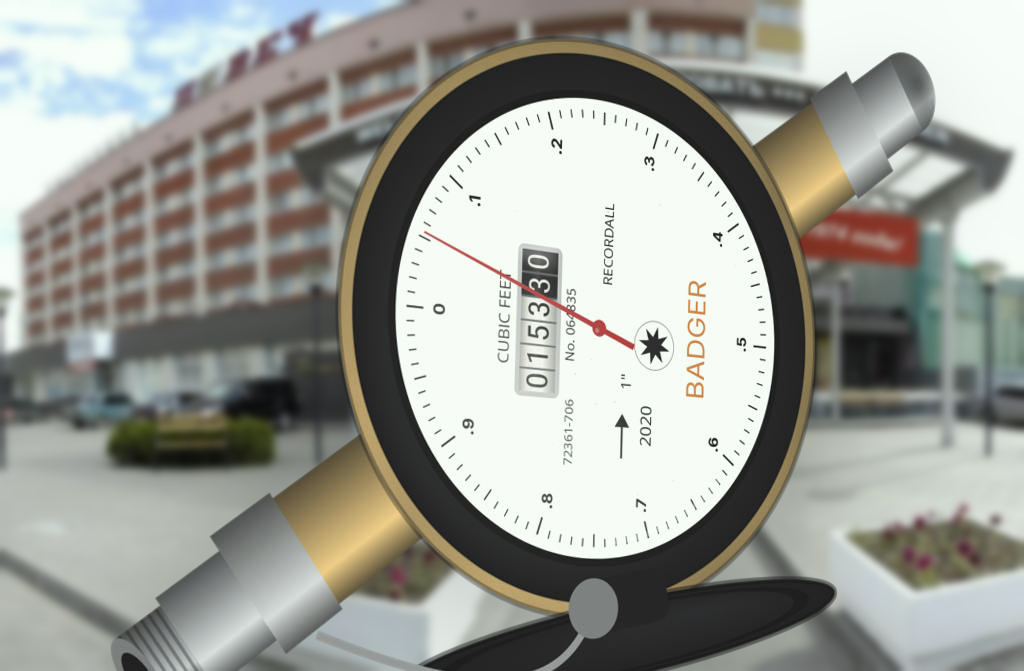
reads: value=15330.05 unit=ft³
